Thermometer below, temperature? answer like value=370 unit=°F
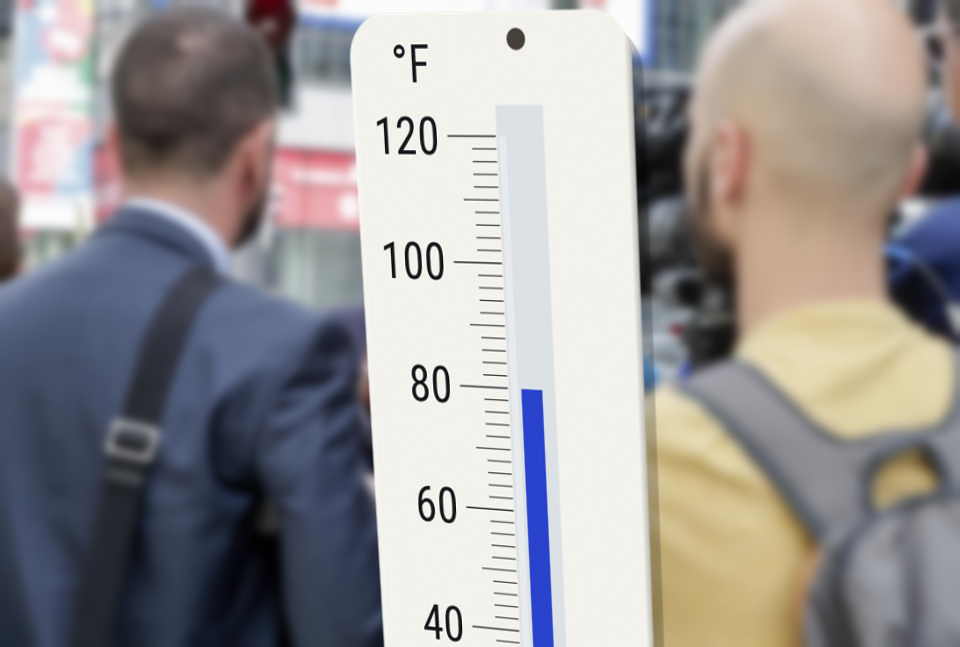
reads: value=80 unit=°F
